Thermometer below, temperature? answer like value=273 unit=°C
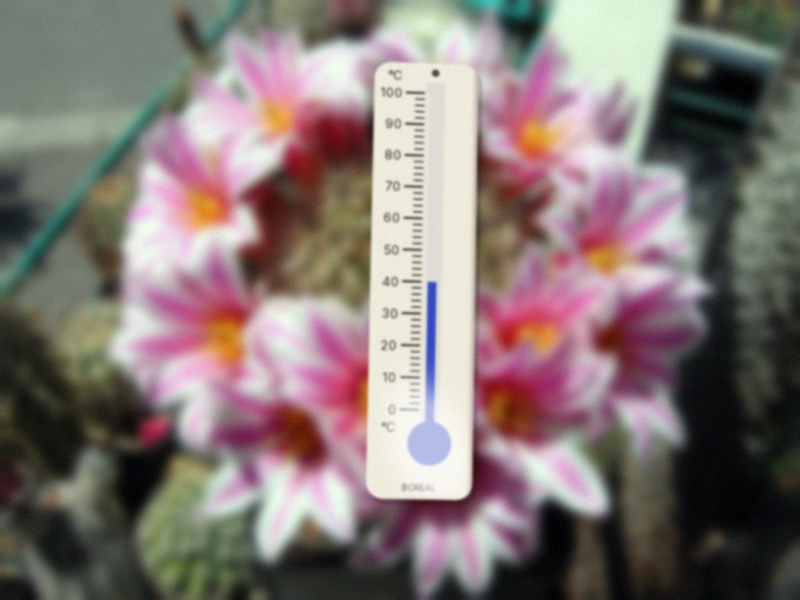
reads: value=40 unit=°C
